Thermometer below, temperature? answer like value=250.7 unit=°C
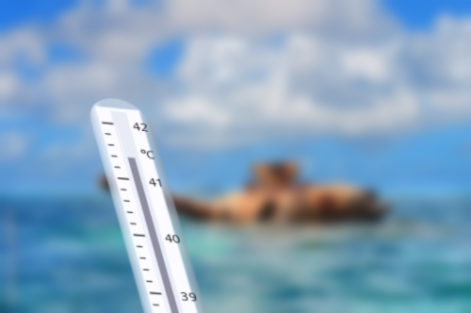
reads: value=41.4 unit=°C
